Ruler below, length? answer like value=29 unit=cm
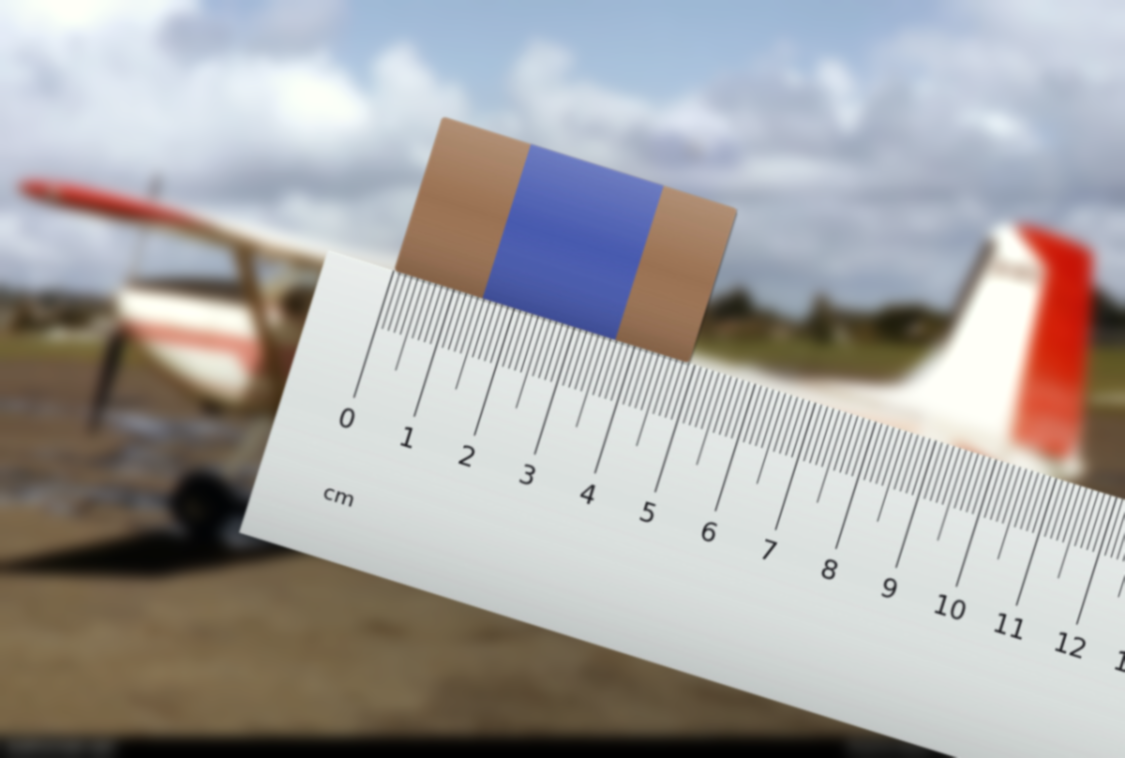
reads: value=4.9 unit=cm
